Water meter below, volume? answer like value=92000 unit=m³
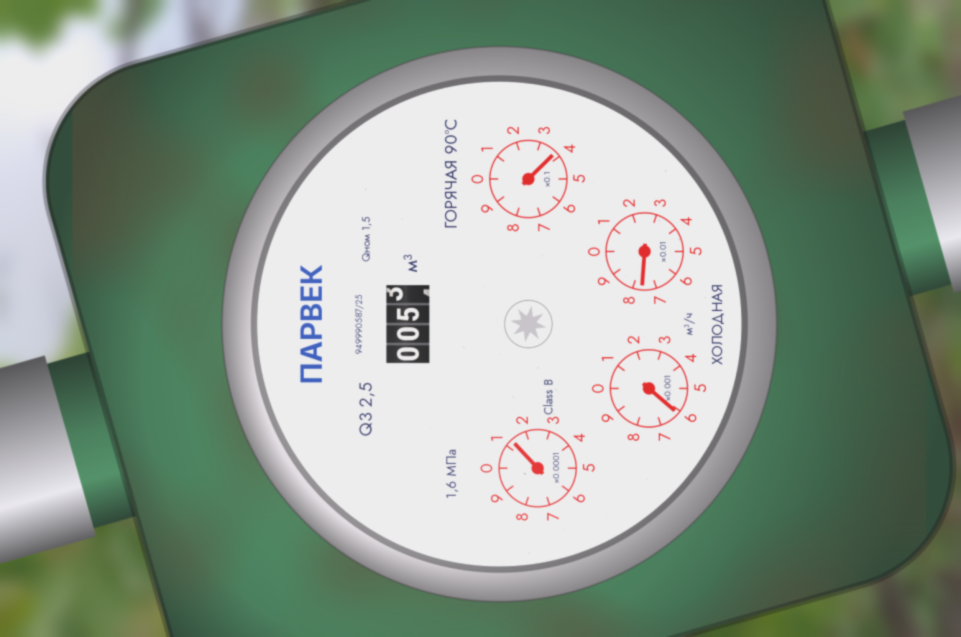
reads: value=53.3761 unit=m³
